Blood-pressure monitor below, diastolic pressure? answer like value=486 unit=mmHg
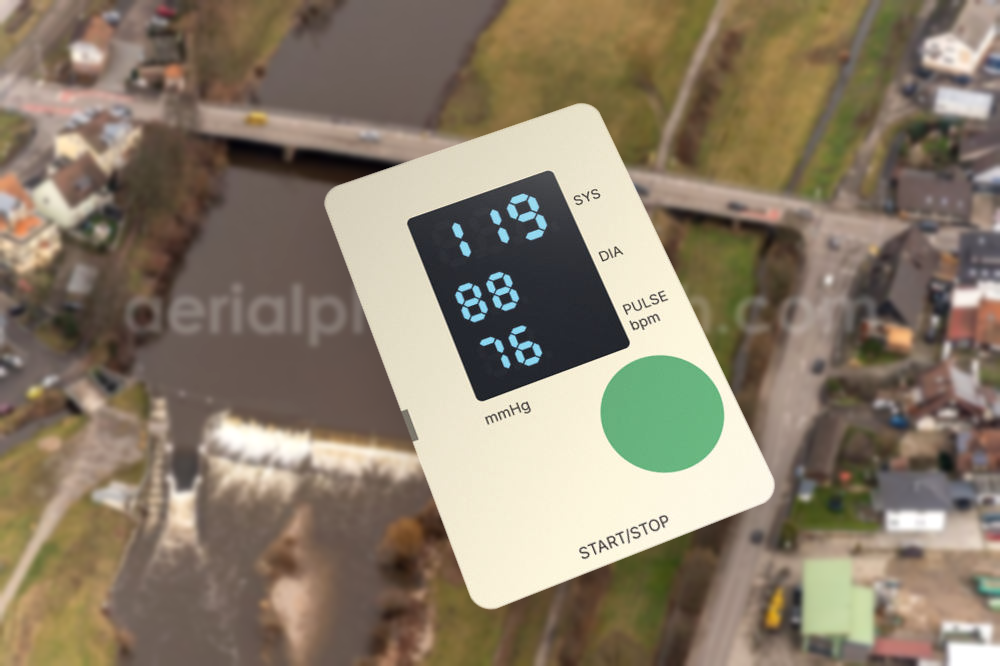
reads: value=88 unit=mmHg
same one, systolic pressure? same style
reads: value=119 unit=mmHg
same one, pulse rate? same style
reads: value=76 unit=bpm
